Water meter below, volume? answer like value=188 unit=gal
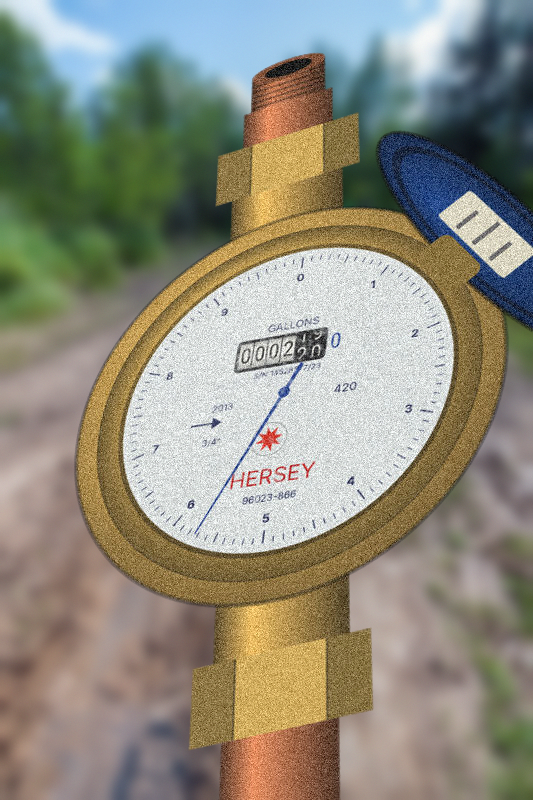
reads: value=2195.7 unit=gal
